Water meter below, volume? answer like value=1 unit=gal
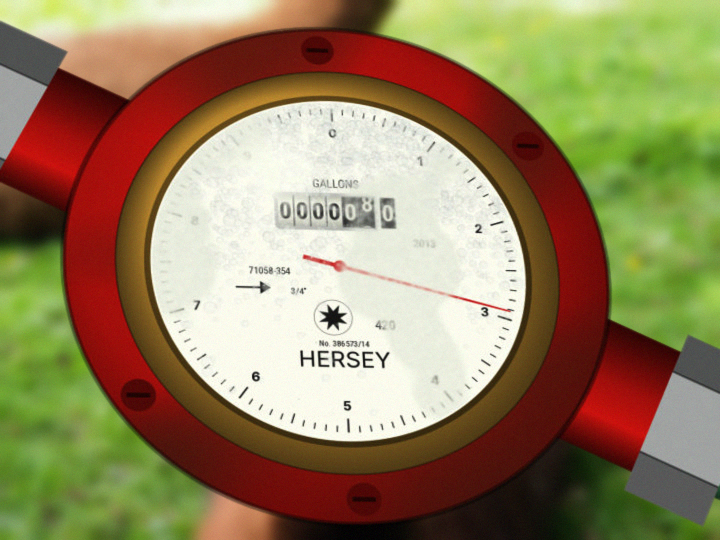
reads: value=82.9 unit=gal
